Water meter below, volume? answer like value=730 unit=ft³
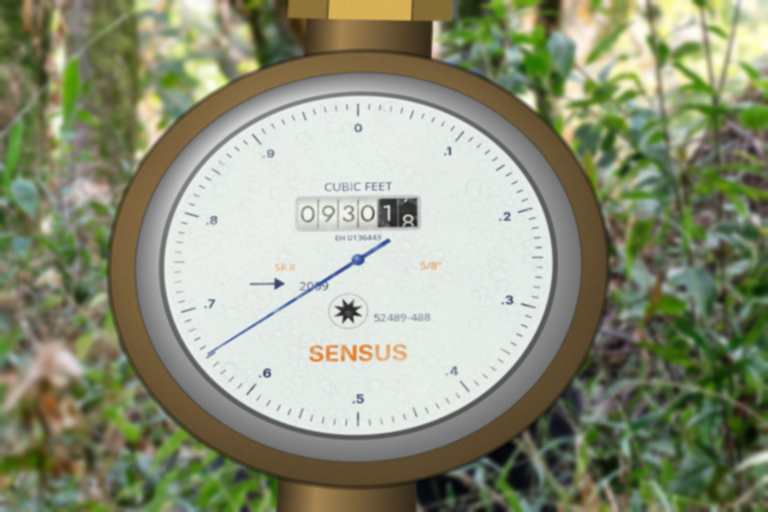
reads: value=93017.65 unit=ft³
